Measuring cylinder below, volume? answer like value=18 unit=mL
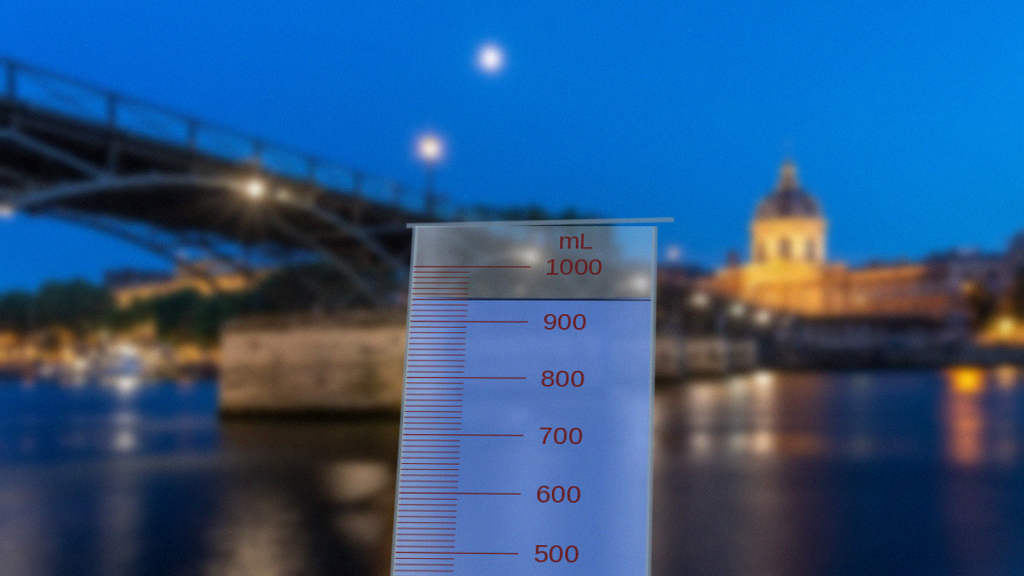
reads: value=940 unit=mL
